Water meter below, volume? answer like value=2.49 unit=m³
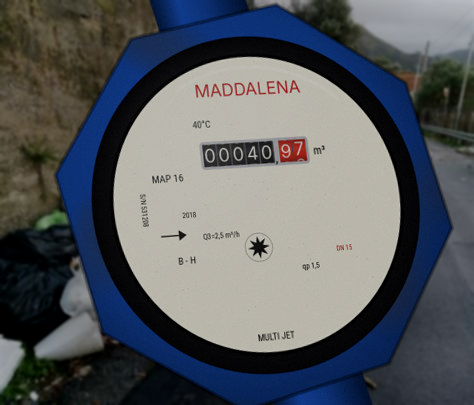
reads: value=40.97 unit=m³
